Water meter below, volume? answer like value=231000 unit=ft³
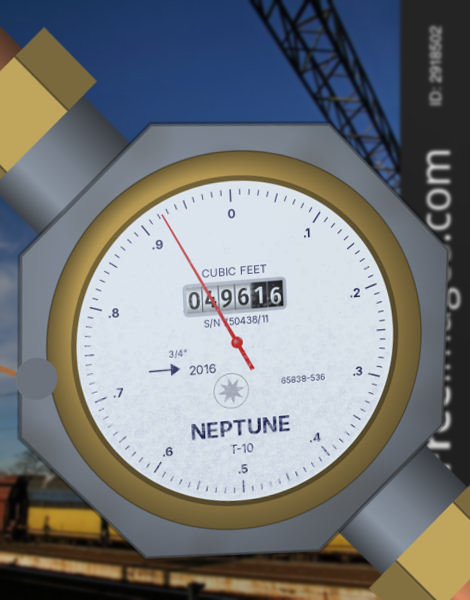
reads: value=49615.92 unit=ft³
